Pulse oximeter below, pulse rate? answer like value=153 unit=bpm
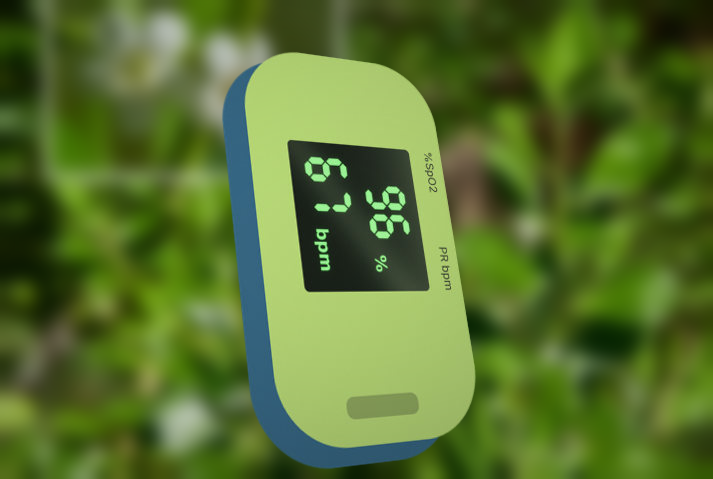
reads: value=67 unit=bpm
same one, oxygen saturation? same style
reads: value=96 unit=%
